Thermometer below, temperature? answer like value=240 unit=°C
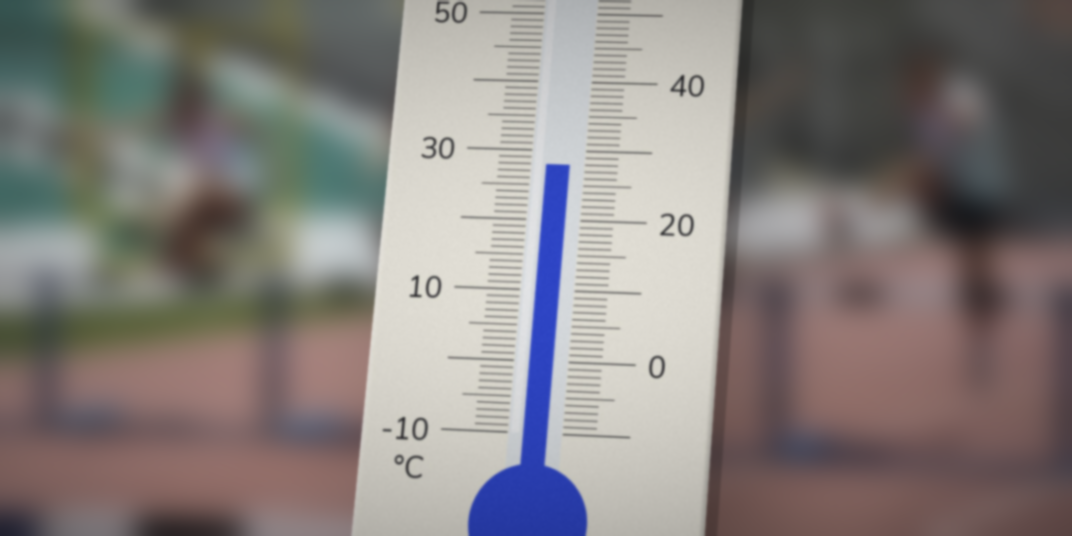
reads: value=28 unit=°C
